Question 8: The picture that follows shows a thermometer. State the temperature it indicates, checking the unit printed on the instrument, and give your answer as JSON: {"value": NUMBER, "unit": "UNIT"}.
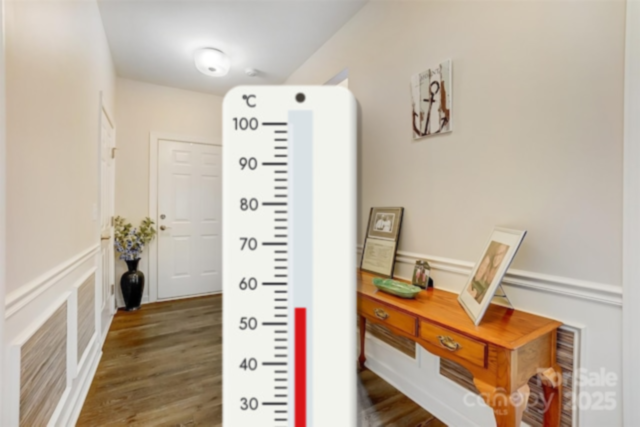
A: {"value": 54, "unit": "°C"}
